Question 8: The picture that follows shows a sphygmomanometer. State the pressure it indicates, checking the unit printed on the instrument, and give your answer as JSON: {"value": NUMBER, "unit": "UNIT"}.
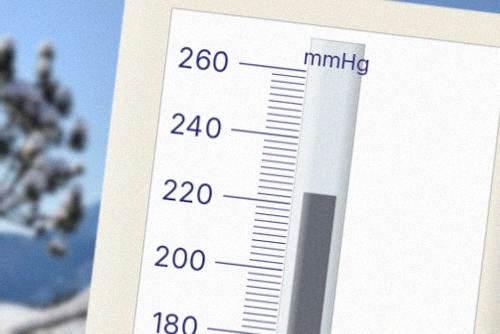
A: {"value": 224, "unit": "mmHg"}
